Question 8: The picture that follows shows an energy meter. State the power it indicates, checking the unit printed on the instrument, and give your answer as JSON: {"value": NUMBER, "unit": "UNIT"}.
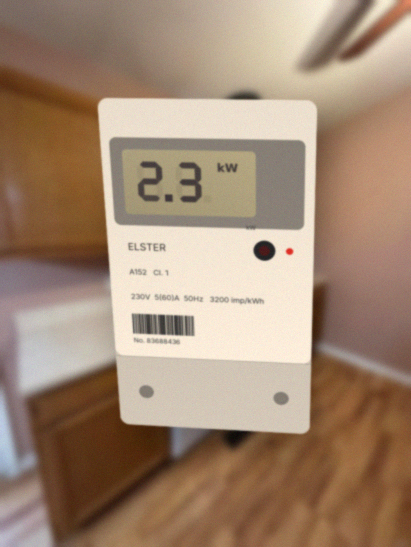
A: {"value": 2.3, "unit": "kW"}
